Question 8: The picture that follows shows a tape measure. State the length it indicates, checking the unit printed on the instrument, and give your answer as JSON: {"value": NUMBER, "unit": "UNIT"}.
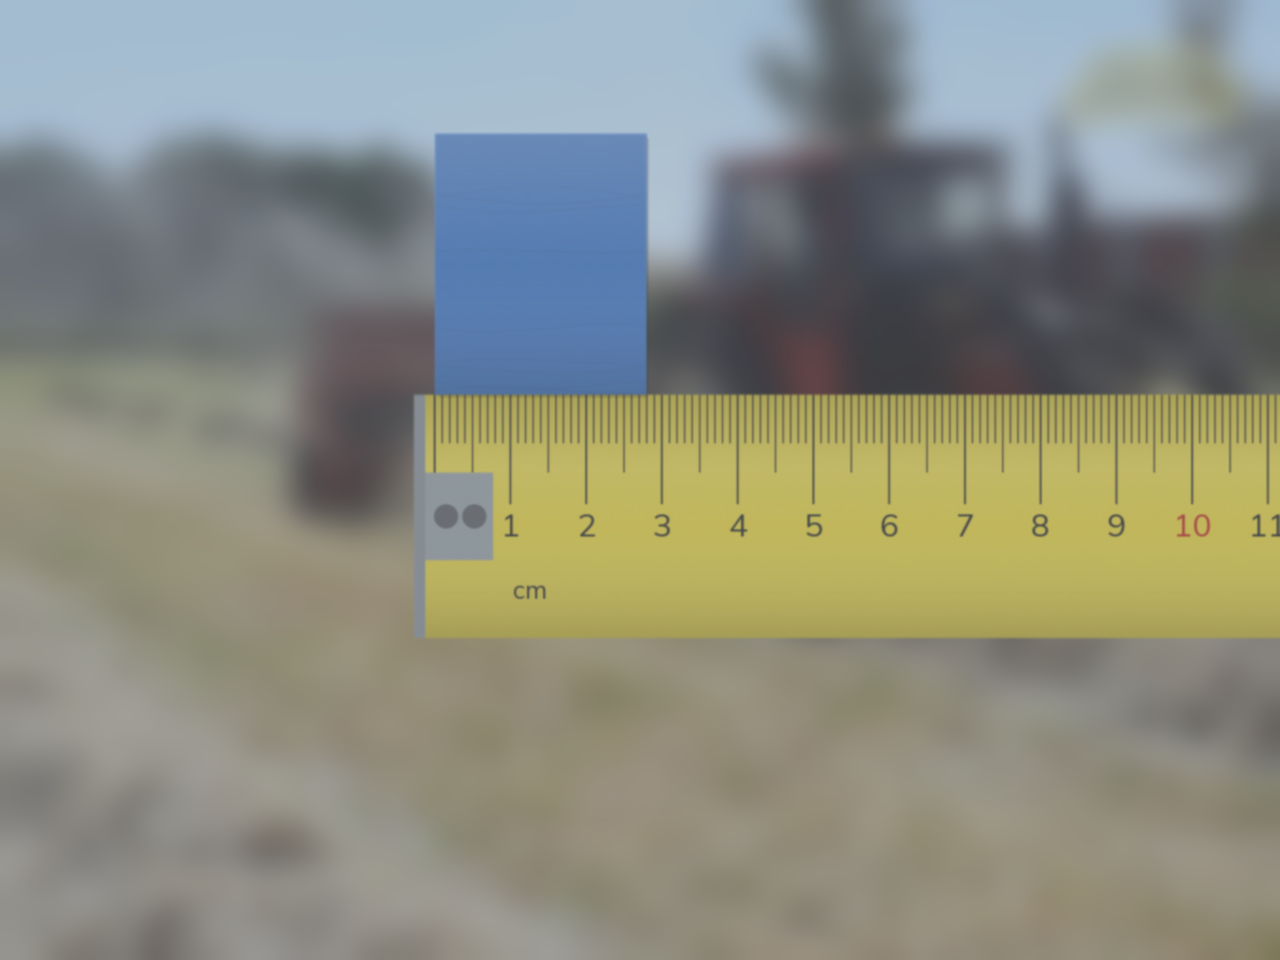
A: {"value": 2.8, "unit": "cm"}
